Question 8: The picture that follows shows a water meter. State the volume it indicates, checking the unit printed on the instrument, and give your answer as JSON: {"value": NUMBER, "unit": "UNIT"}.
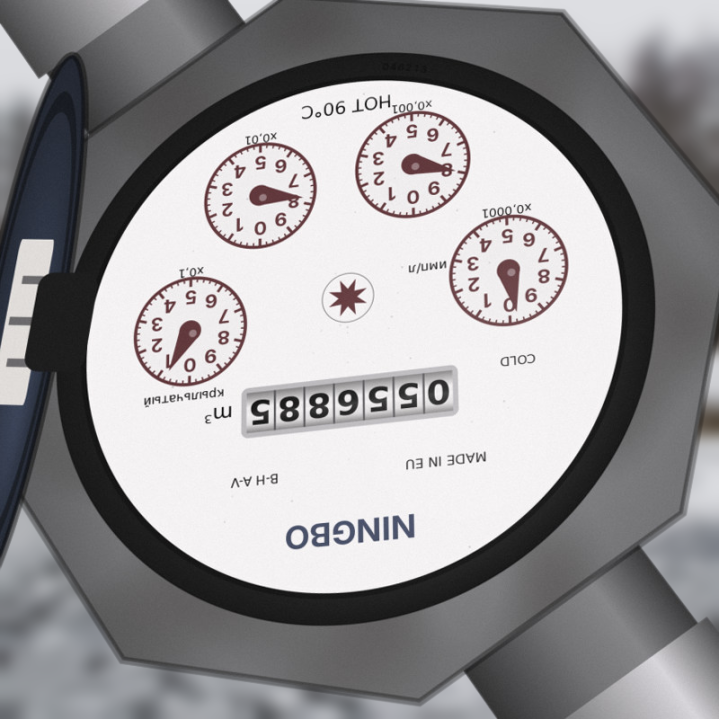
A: {"value": 556885.0779, "unit": "m³"}
